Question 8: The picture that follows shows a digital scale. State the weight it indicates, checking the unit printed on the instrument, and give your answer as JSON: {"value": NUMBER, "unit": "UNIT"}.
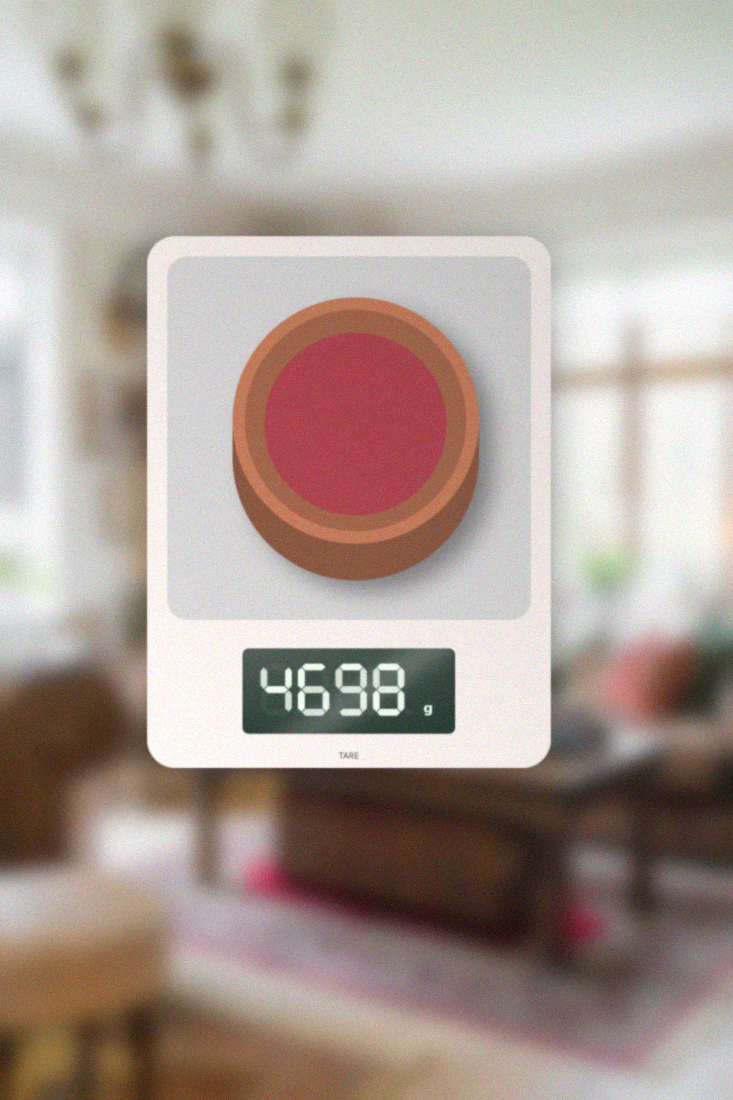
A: {"value": 4698, "unit": "g"}
